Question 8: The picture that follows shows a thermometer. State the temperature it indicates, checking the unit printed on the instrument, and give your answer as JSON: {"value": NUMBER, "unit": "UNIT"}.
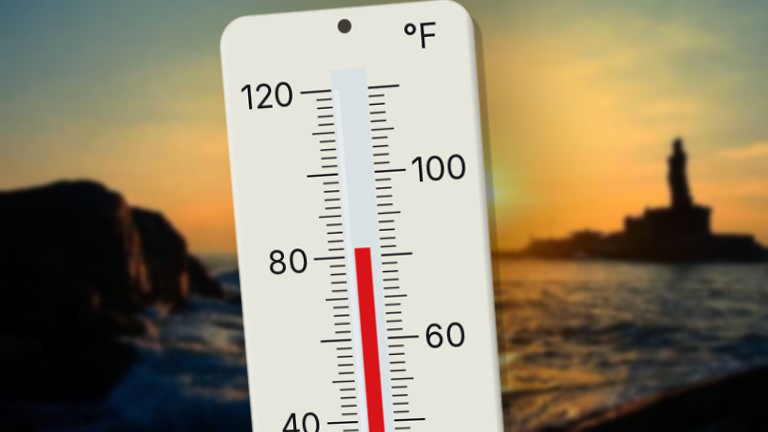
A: {"value": 82, "unit": "°F"}
